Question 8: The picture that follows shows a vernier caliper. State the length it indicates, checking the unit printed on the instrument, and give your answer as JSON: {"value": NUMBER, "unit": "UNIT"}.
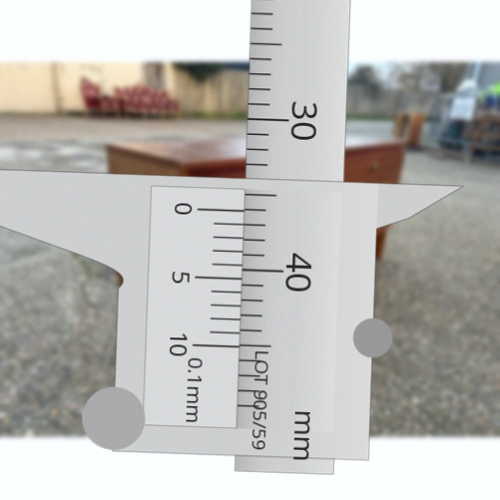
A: {"value": 36.1, "unit": "mm"}
